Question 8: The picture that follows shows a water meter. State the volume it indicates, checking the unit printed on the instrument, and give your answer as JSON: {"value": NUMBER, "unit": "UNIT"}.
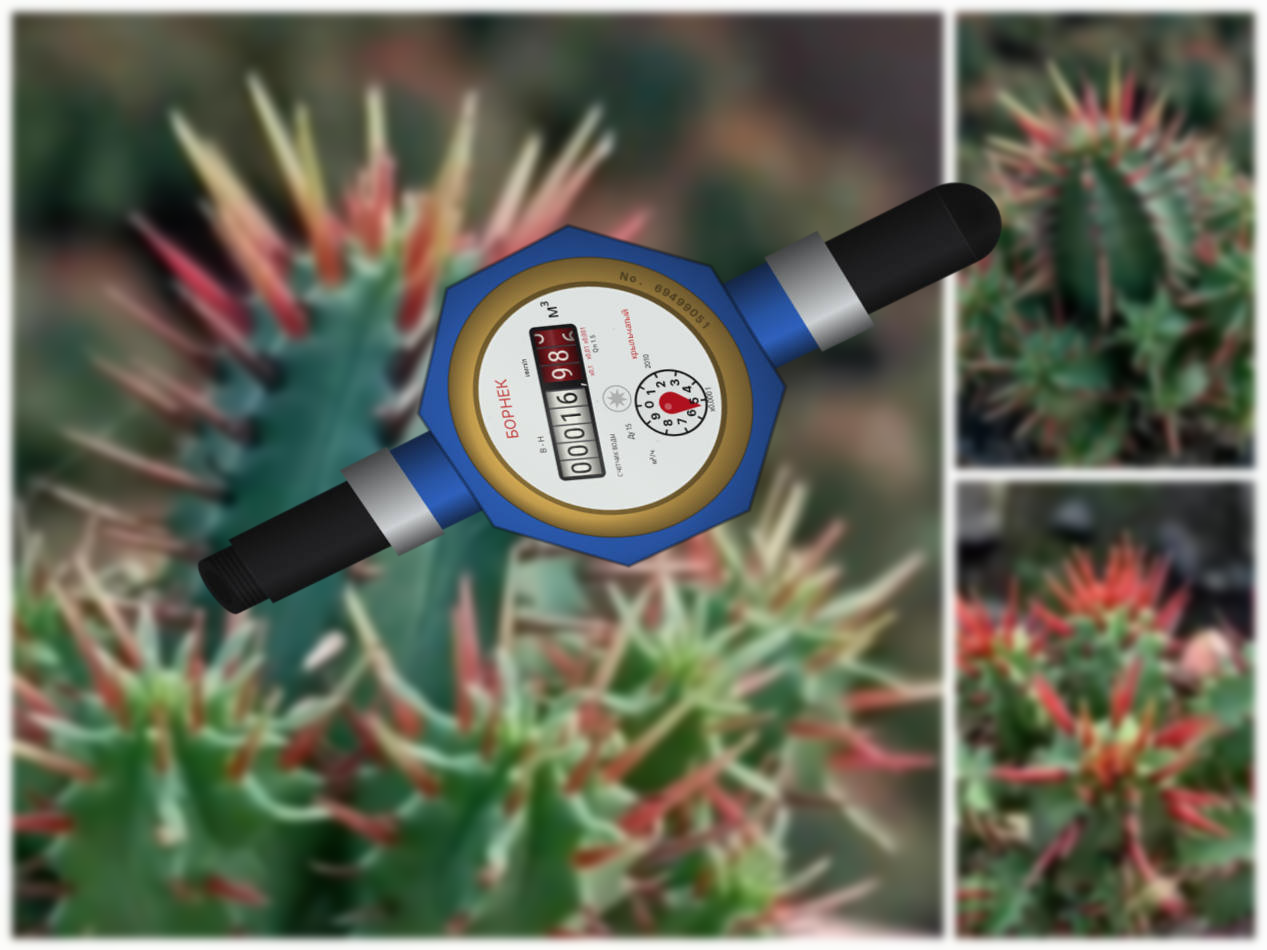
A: {"value": 16.9855, "unit": "m³"}
